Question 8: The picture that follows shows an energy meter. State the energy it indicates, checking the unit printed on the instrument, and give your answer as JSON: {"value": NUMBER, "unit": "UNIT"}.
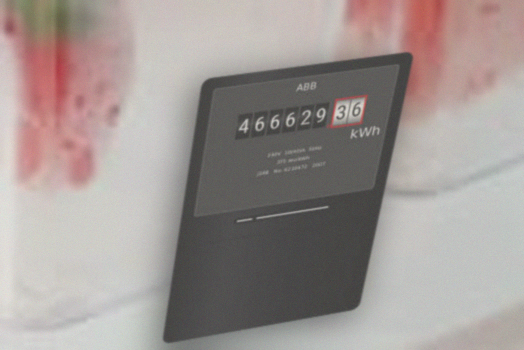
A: {"value": 466629.36, "unit": "kWh"}
